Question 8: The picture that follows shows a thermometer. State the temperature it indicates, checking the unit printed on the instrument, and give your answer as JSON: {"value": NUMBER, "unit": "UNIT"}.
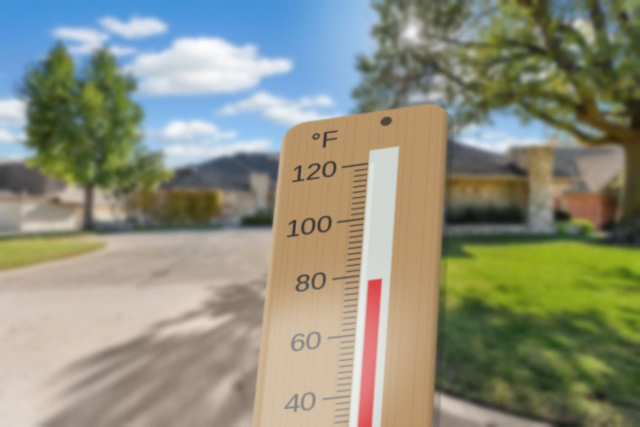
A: {"value": 78, "unit": "°F"}
